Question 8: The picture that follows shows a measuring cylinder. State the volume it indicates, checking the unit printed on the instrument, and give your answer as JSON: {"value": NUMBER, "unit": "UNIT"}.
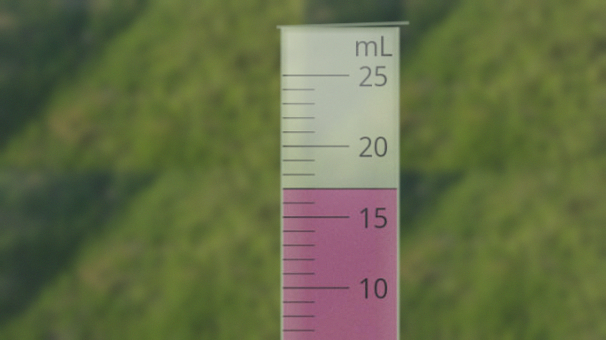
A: {"value": 17, "unit": "mL"}
